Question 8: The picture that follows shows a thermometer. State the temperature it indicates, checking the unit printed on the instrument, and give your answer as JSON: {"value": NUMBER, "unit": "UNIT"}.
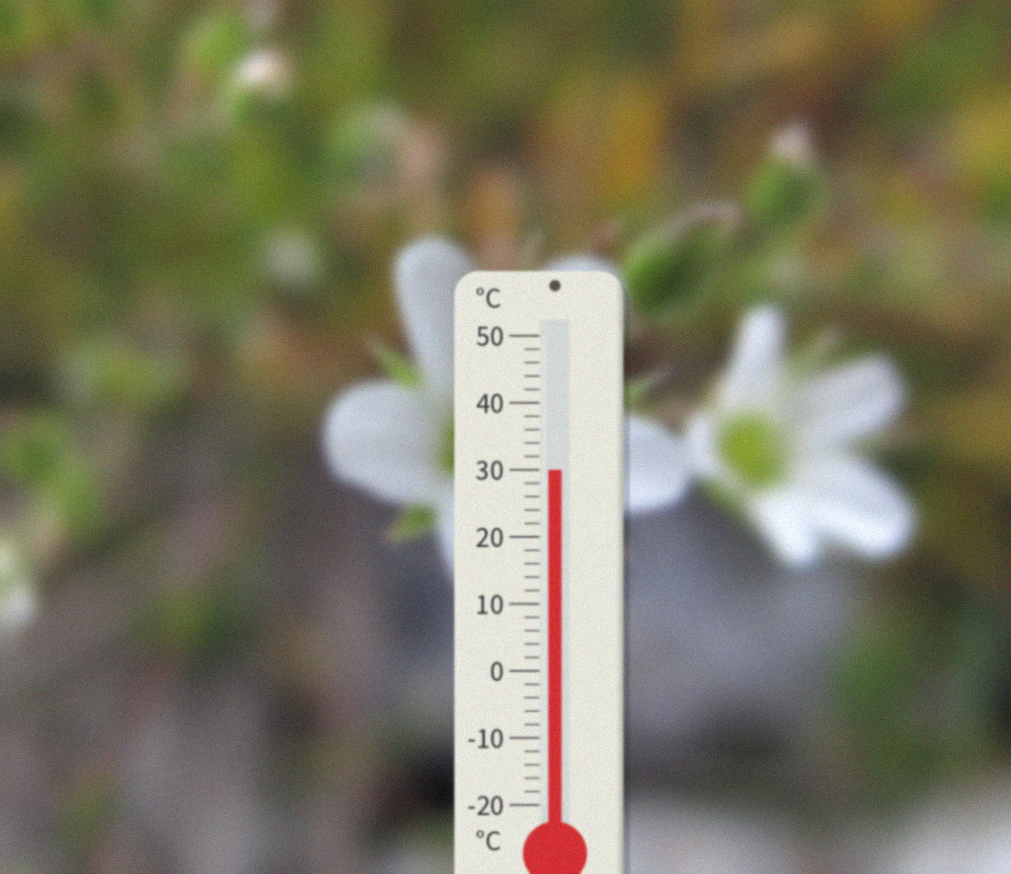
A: {"value": 30, "unit": "°C"}
